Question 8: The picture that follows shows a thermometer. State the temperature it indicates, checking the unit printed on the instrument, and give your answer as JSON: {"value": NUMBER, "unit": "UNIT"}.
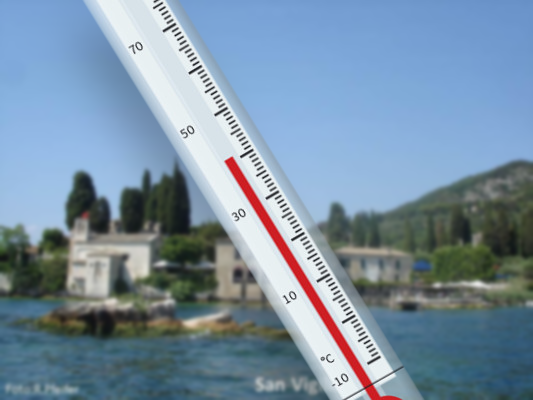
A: {"value": 41, "unit": "°C"}
